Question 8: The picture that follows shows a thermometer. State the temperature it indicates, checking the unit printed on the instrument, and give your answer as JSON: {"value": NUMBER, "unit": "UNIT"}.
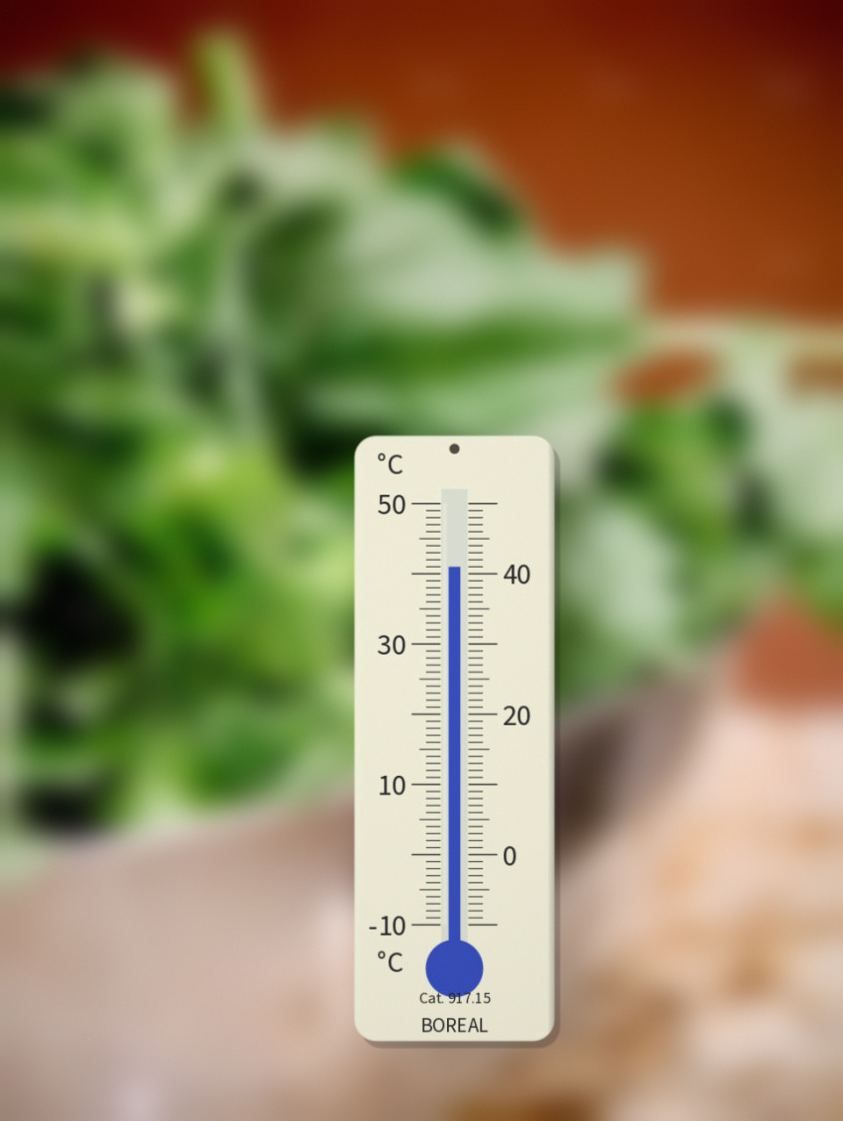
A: {"value": 41, "unit": "°C"}
